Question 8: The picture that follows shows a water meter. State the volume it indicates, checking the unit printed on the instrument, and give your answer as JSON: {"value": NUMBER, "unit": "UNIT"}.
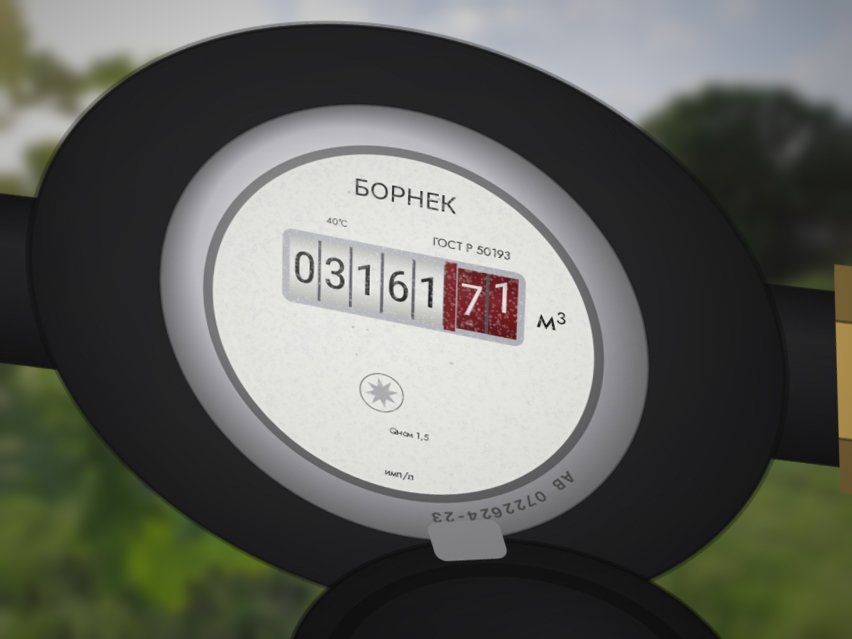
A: {"value": 3161.71, "unit": "m³"}
